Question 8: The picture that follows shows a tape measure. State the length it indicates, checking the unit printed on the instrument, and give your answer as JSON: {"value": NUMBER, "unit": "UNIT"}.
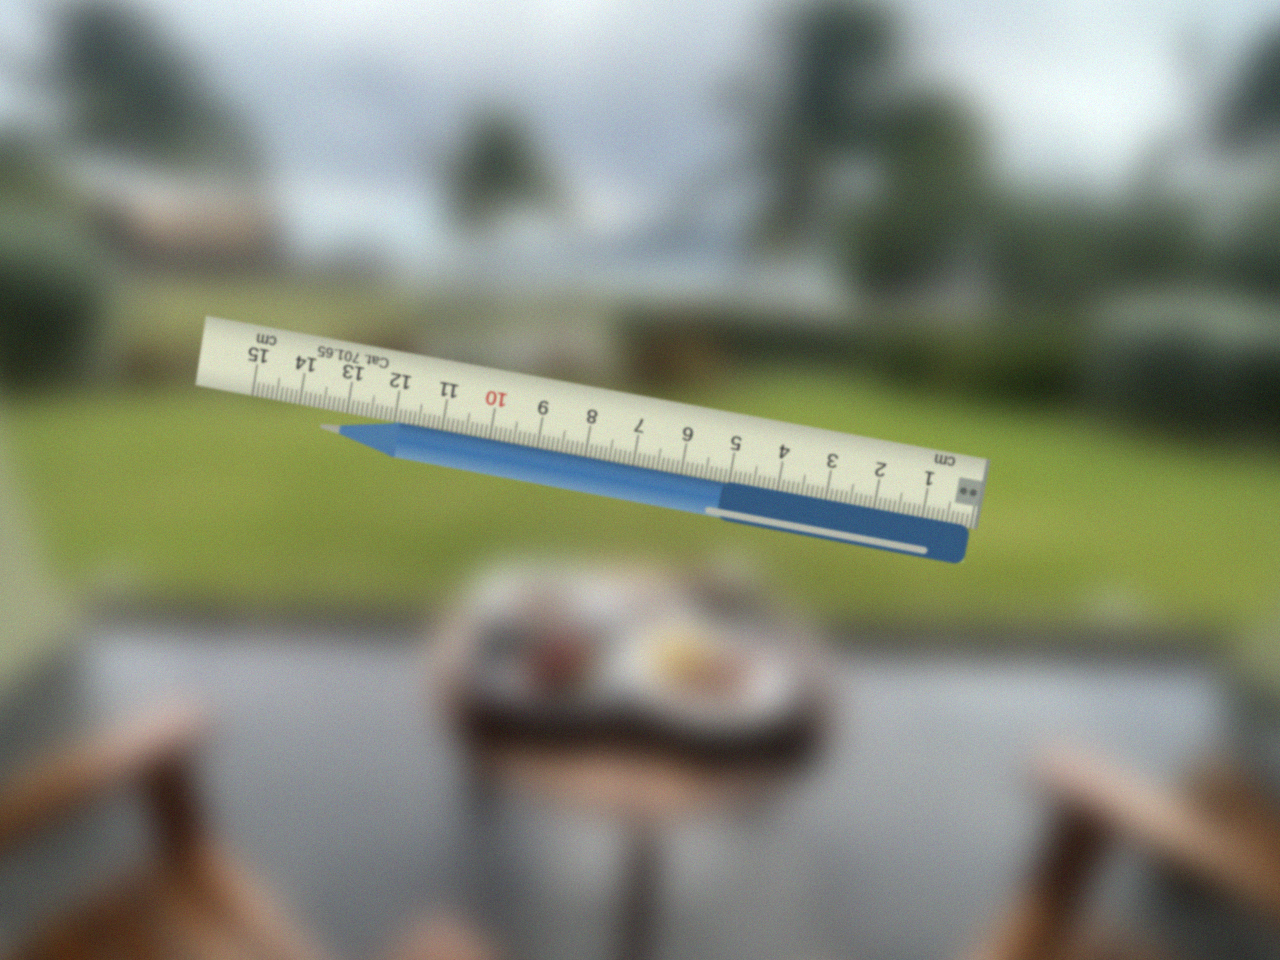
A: {"value": 13.5, "unit": "cm"}
